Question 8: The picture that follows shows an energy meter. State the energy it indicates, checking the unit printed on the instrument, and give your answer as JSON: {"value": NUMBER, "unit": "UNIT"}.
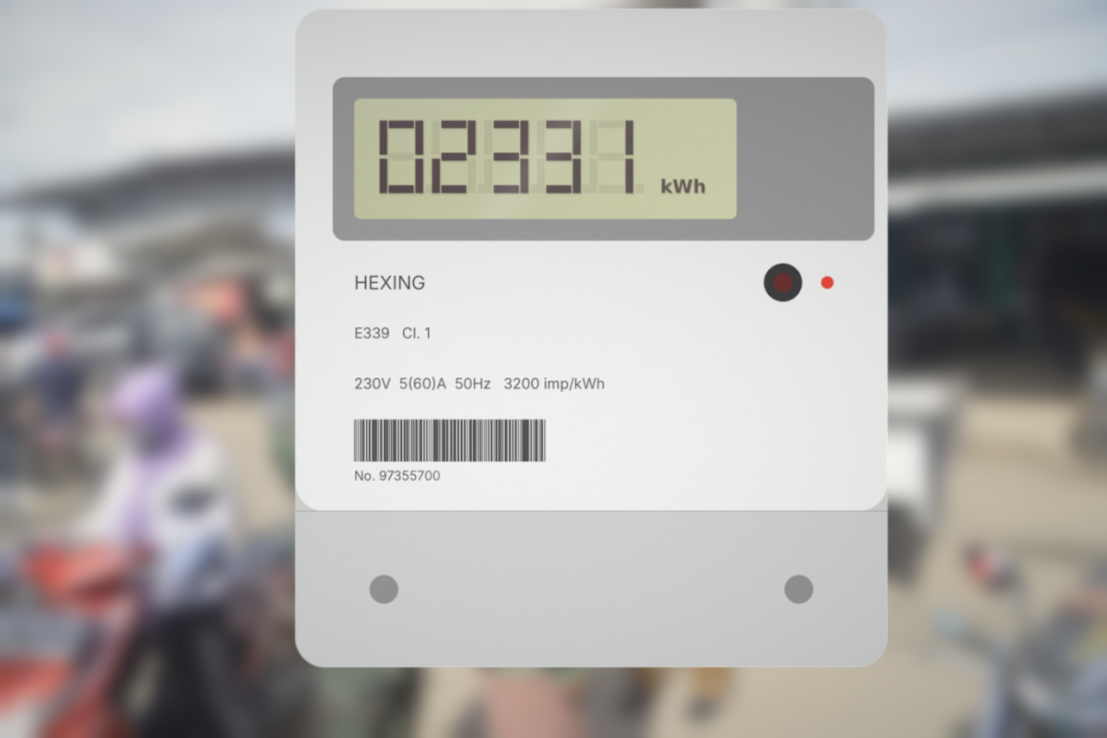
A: {"value": 2331, "unit": "kWh"}
